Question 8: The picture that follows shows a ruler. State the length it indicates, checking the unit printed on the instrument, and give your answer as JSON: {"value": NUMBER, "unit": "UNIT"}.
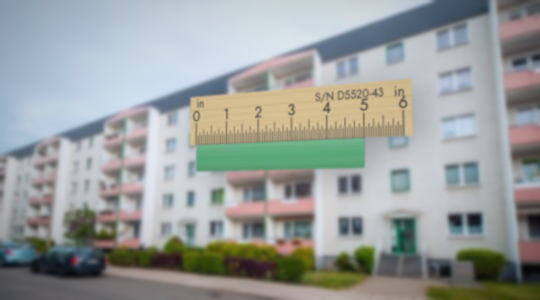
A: {"value": 5, "unit": "in"}
